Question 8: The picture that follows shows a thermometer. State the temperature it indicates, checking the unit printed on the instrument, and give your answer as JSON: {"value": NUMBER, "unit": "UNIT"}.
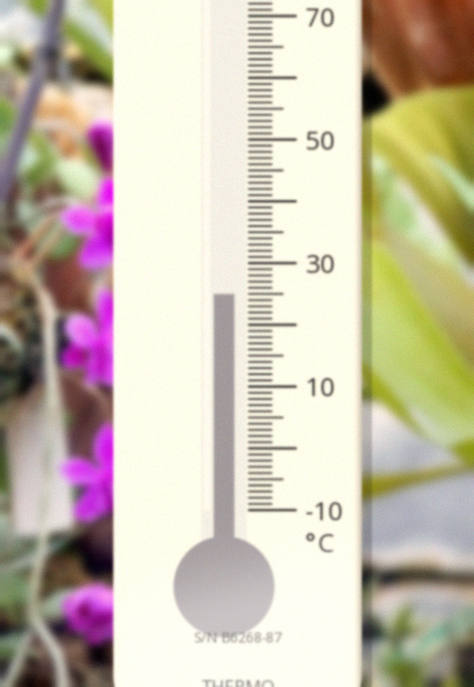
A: {"value": 25, "unit": "°C"}
